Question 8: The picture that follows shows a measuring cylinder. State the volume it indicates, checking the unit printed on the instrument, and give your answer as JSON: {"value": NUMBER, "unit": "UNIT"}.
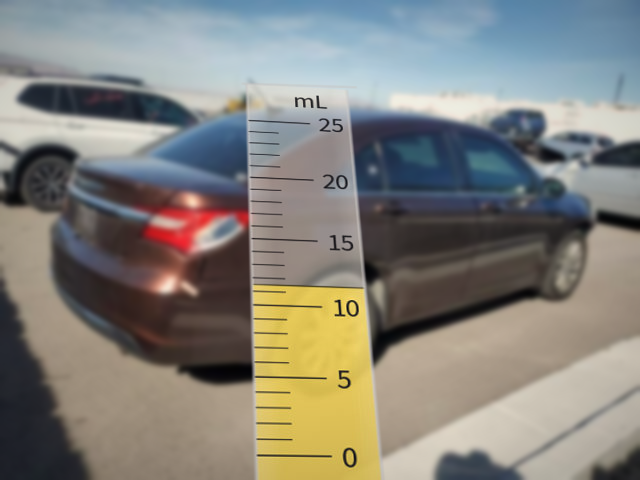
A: {"value": 11.5, "unit": "mL"}
